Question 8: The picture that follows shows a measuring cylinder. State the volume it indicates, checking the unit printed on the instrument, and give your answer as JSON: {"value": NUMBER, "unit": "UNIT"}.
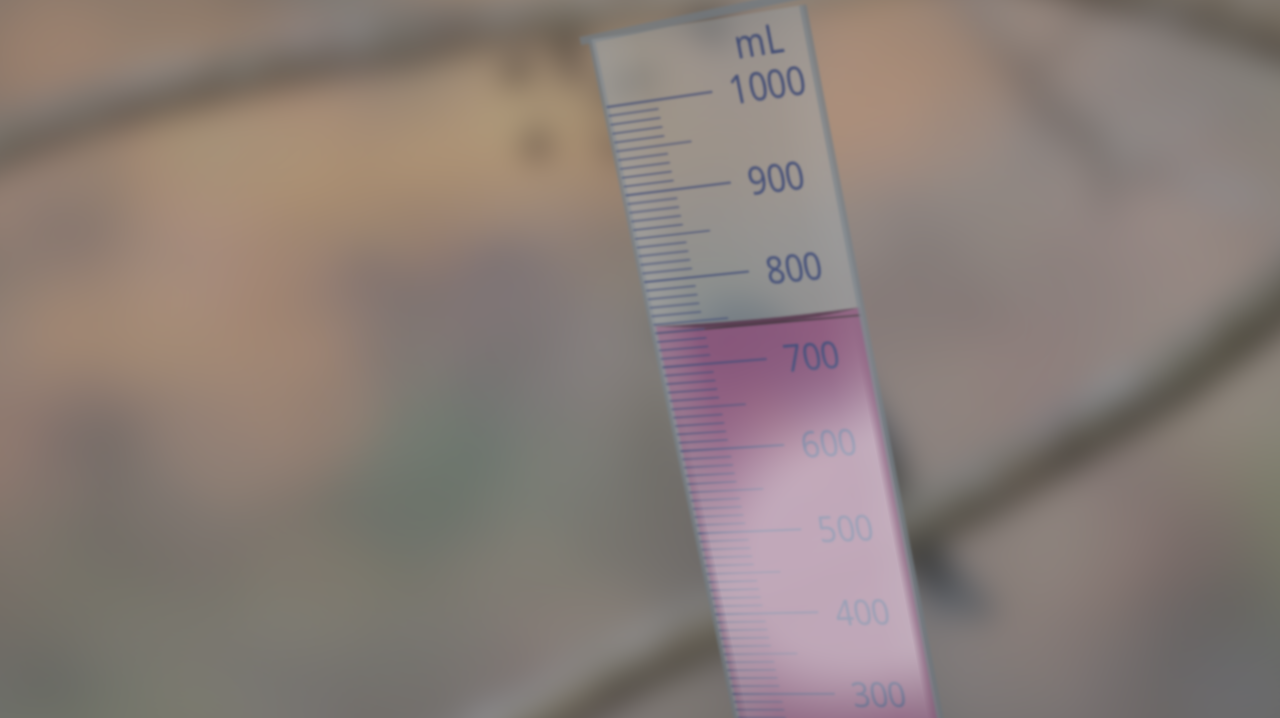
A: {"value": 740, "unit": "mL"}
